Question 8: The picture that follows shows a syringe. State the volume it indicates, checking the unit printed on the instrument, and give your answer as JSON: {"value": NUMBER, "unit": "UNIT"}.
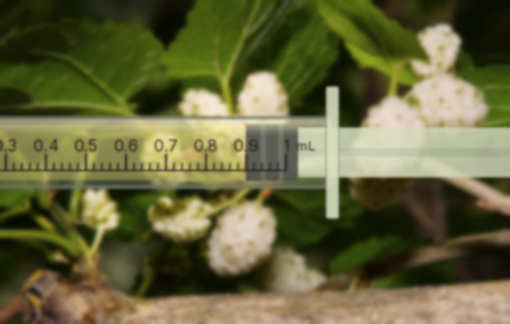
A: {"value": 0.9, "unit": "mL"}
